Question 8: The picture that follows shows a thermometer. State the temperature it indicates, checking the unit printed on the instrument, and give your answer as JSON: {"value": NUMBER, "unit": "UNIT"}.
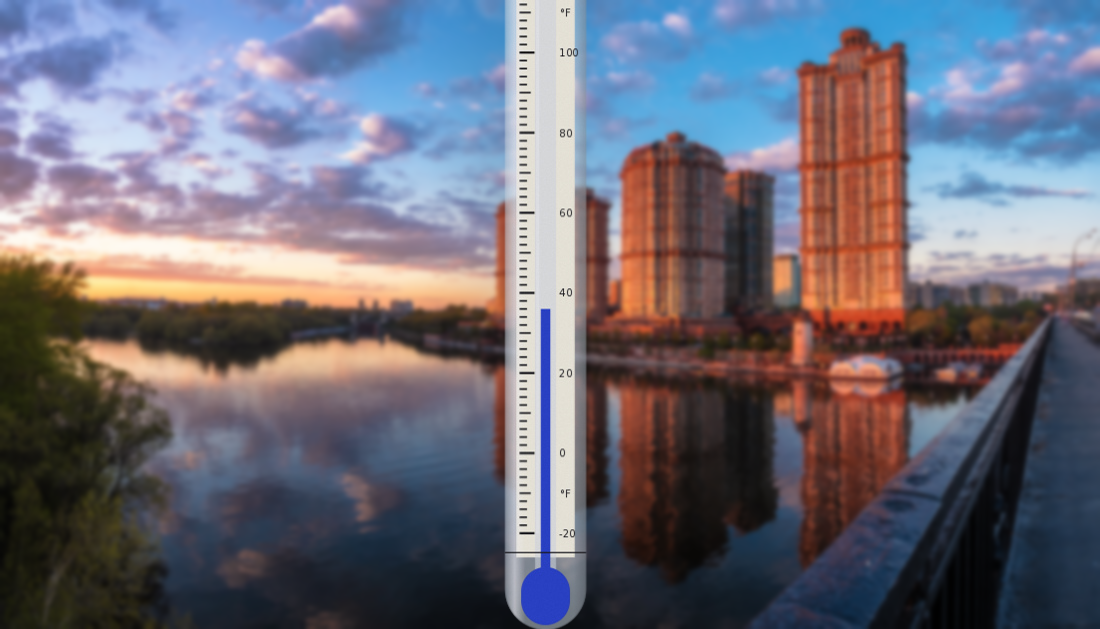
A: {"value": 36, "unit": "°F"}
